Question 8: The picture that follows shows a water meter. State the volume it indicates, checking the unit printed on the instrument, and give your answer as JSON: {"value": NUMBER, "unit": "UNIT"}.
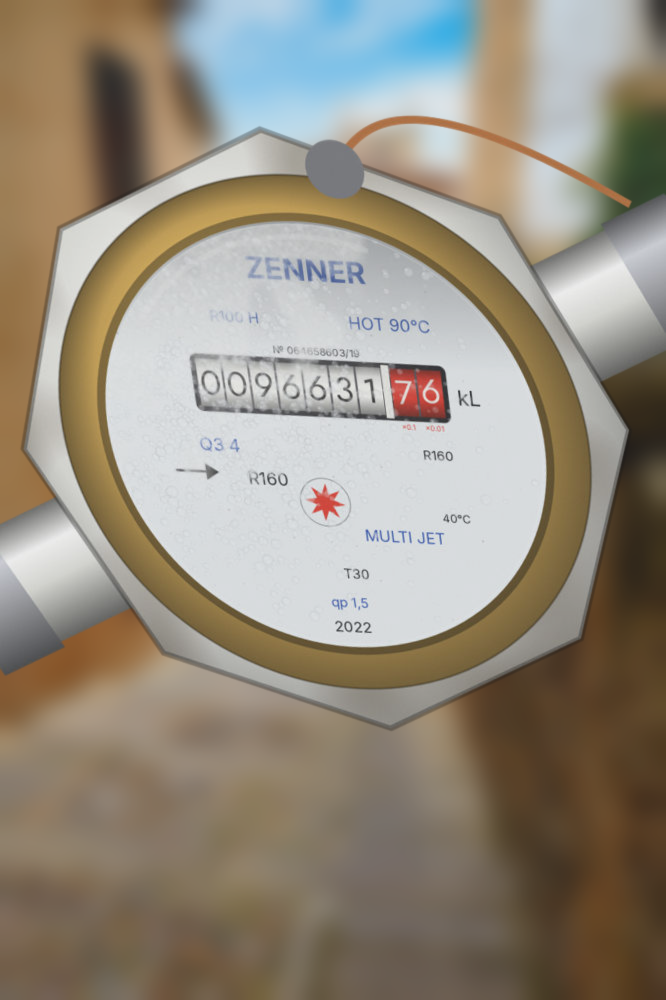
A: {"value": 96631.76, "unit": "kL"}
